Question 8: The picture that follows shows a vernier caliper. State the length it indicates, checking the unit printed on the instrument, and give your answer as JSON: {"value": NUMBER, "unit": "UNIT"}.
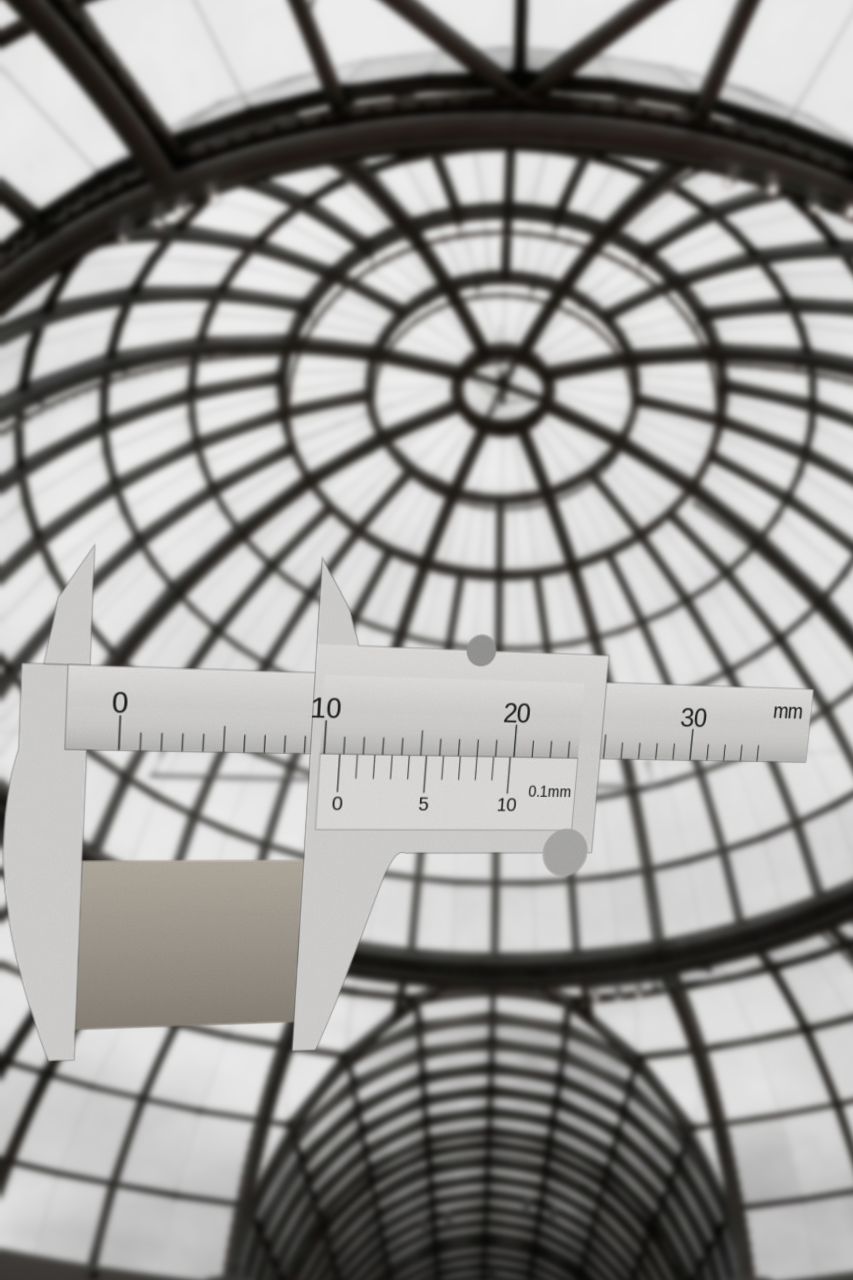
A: {"value": 10.8, "unit": "mm"}
